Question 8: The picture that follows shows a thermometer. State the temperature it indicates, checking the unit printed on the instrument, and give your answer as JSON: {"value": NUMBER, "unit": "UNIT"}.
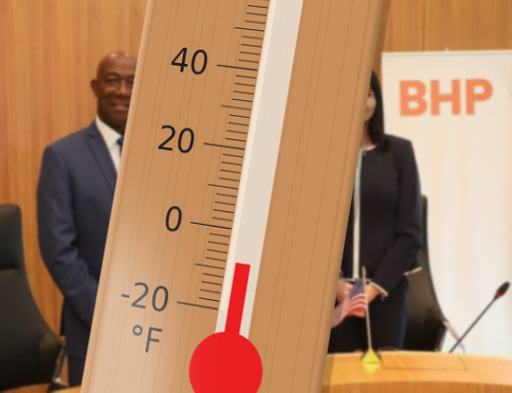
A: {"value": -8, "unit": "°F"}
